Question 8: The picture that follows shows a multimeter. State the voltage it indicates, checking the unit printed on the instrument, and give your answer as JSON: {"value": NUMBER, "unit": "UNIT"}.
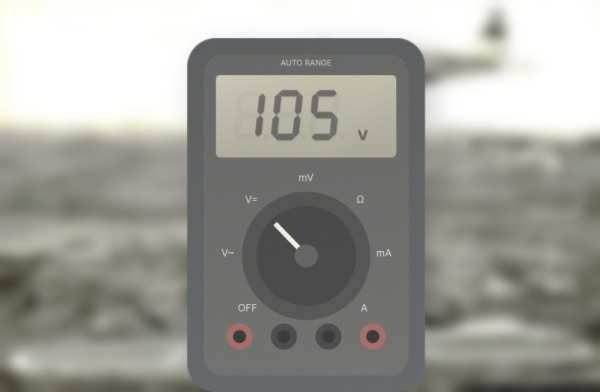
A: {"value": 105, "unit": "V"}
